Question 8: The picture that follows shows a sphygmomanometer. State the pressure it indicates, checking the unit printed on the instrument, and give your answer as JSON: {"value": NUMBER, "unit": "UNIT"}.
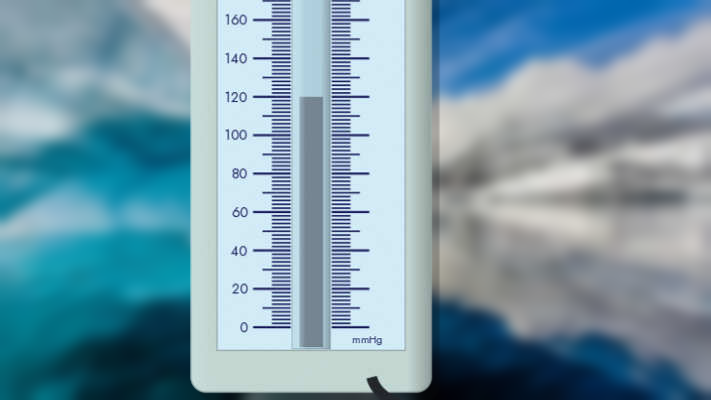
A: {"value": 120, "unit": "mmHg"}
